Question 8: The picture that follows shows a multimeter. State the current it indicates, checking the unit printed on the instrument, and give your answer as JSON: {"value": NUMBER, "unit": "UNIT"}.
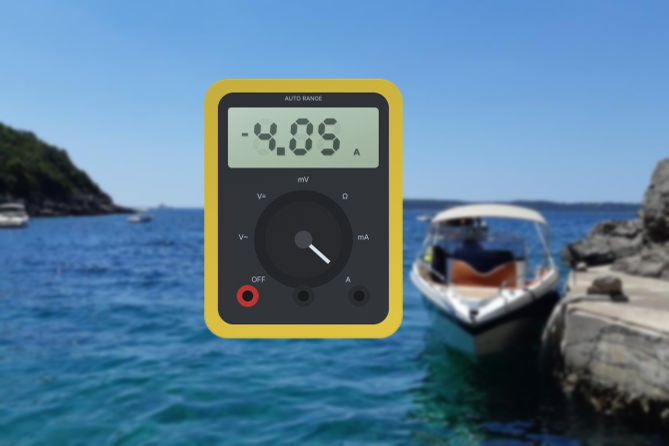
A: {"value": -4.05, "unit": "A"}
